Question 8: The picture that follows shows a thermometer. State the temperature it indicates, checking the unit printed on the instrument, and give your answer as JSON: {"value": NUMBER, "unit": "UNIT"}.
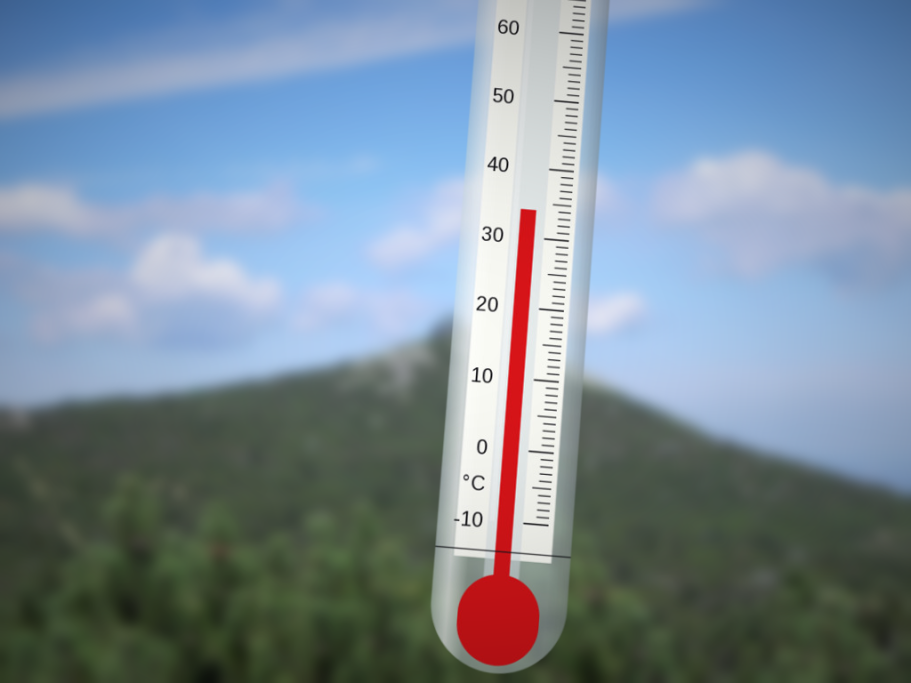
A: {"value": 34, "unit": "°C"}
